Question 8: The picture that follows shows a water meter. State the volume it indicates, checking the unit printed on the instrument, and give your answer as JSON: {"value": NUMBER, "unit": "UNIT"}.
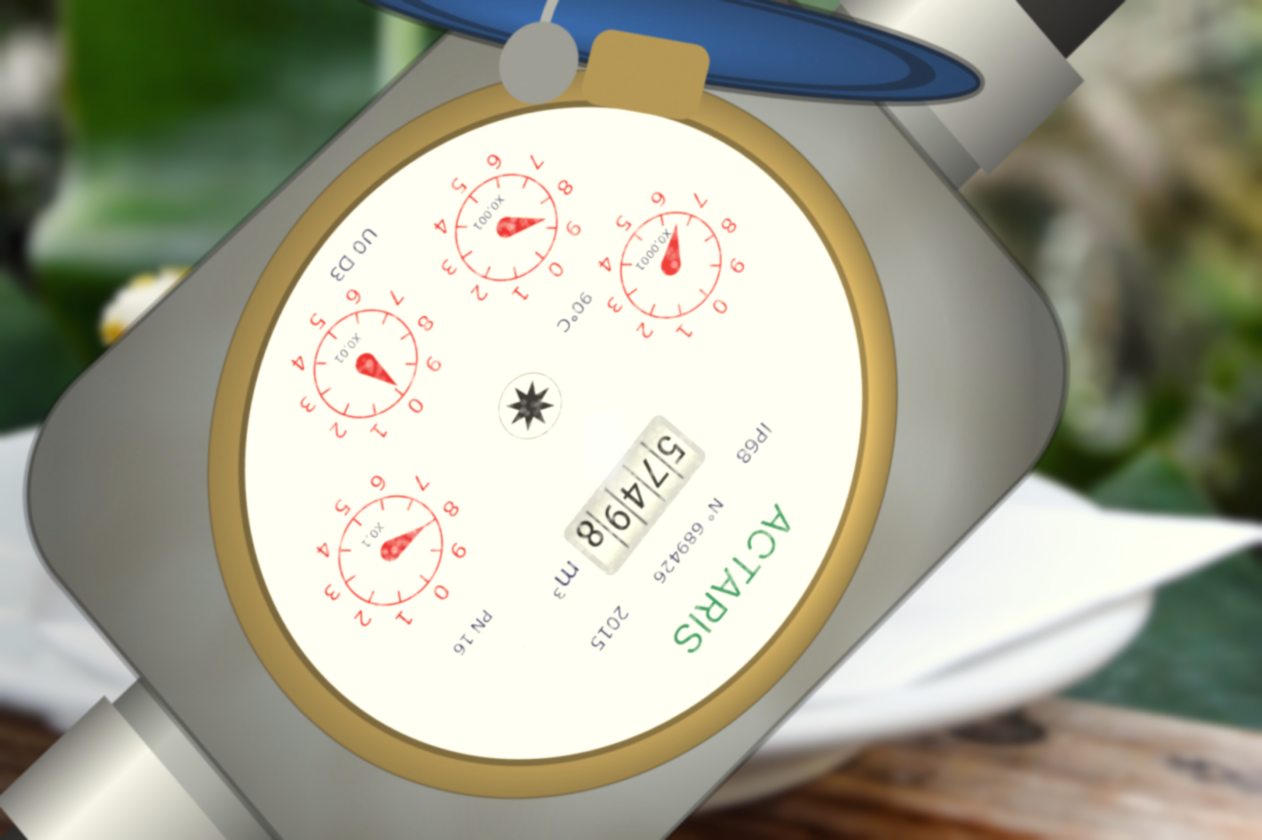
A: {"value": 57497.7986, "unit": "m³"}
